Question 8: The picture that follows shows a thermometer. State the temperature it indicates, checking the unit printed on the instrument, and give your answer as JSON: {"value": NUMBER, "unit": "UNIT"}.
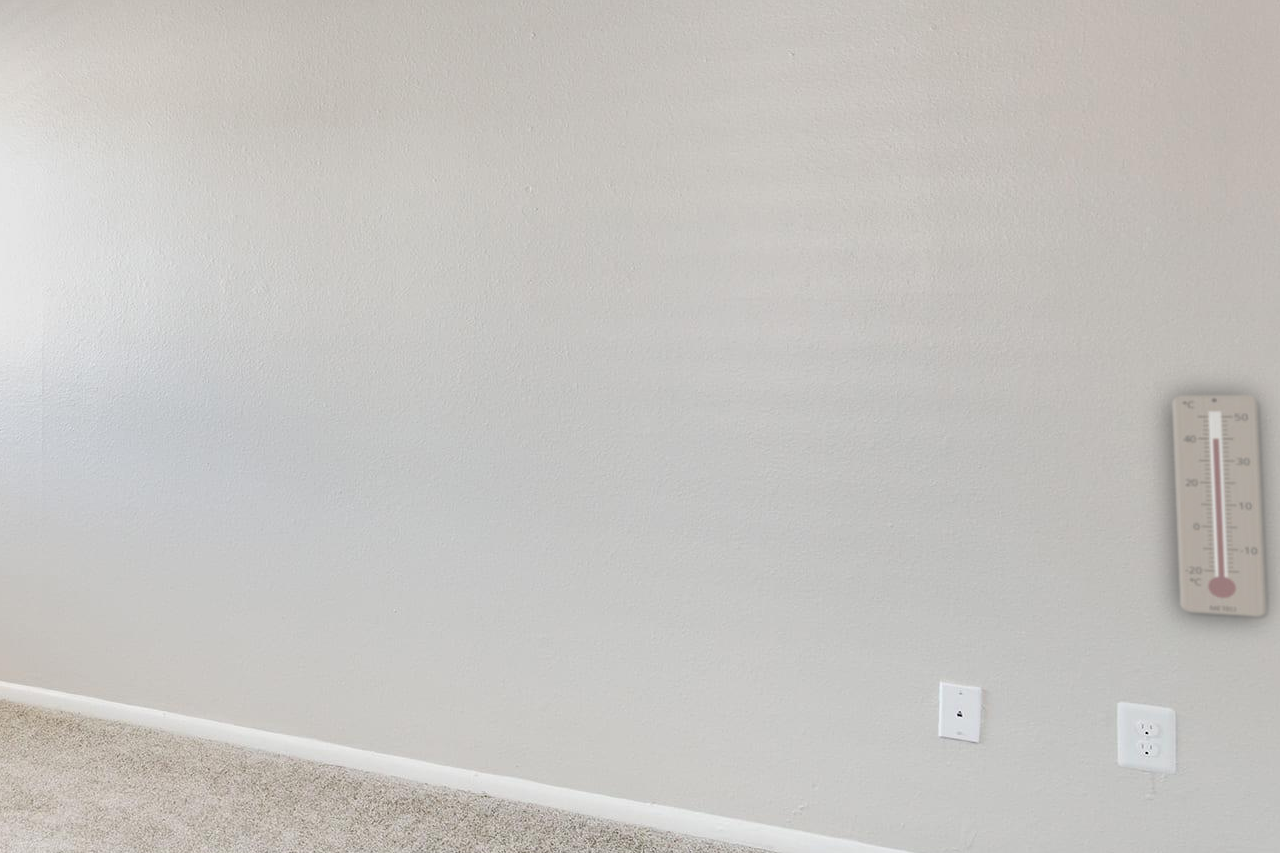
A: {"value": 40, "unit": "°C"}
